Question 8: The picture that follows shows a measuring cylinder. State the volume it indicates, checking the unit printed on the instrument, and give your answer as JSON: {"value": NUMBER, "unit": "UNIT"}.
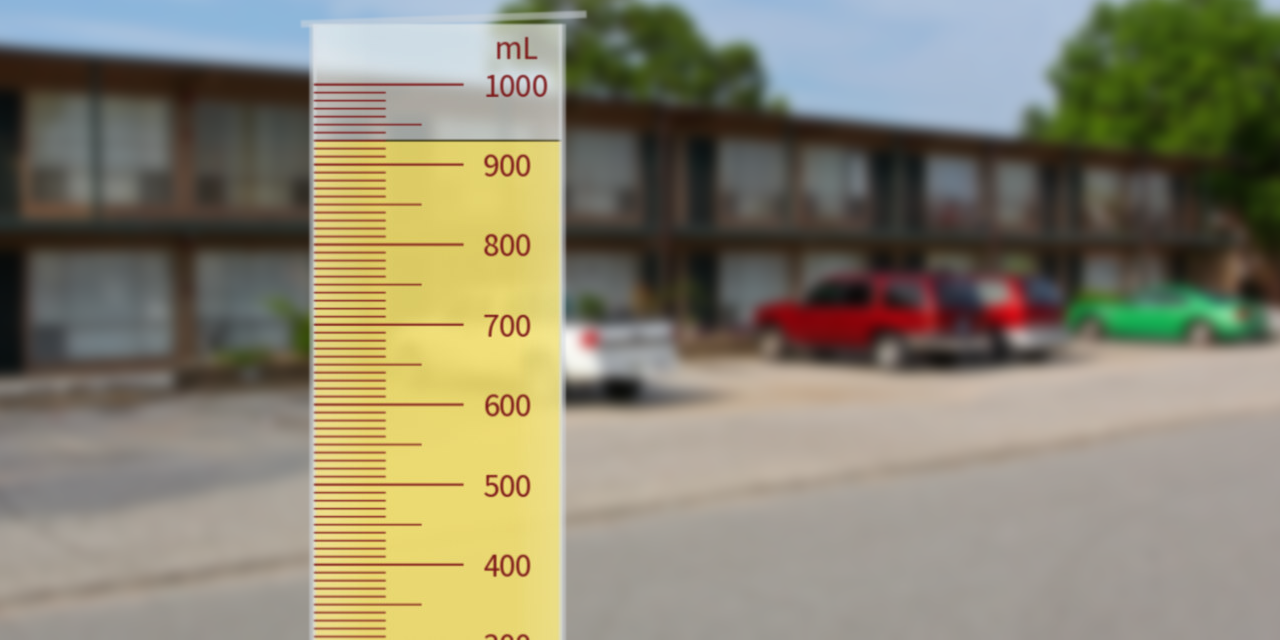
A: {"value": 930, "unit": "mL"}
